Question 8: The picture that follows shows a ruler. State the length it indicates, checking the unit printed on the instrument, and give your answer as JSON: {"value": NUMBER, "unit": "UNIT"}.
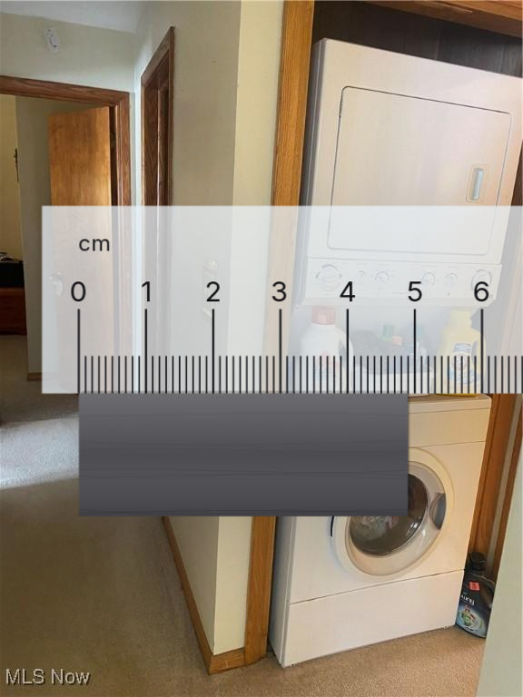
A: {"value": 4.9, "unit": "cm"}
